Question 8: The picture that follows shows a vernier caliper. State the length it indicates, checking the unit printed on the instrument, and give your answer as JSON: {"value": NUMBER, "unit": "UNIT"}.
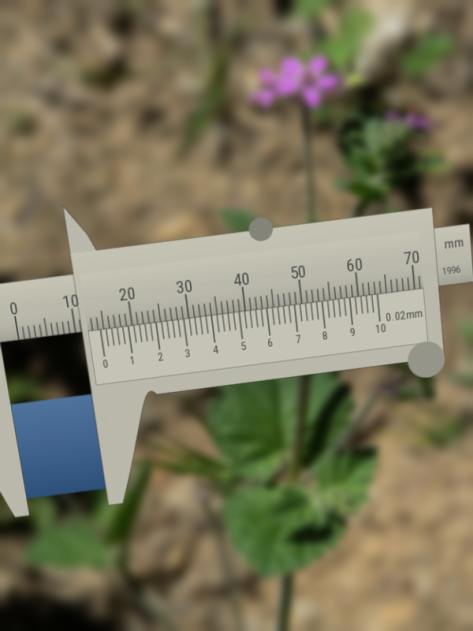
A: {"value": 14.4, "unit": "mm"}
